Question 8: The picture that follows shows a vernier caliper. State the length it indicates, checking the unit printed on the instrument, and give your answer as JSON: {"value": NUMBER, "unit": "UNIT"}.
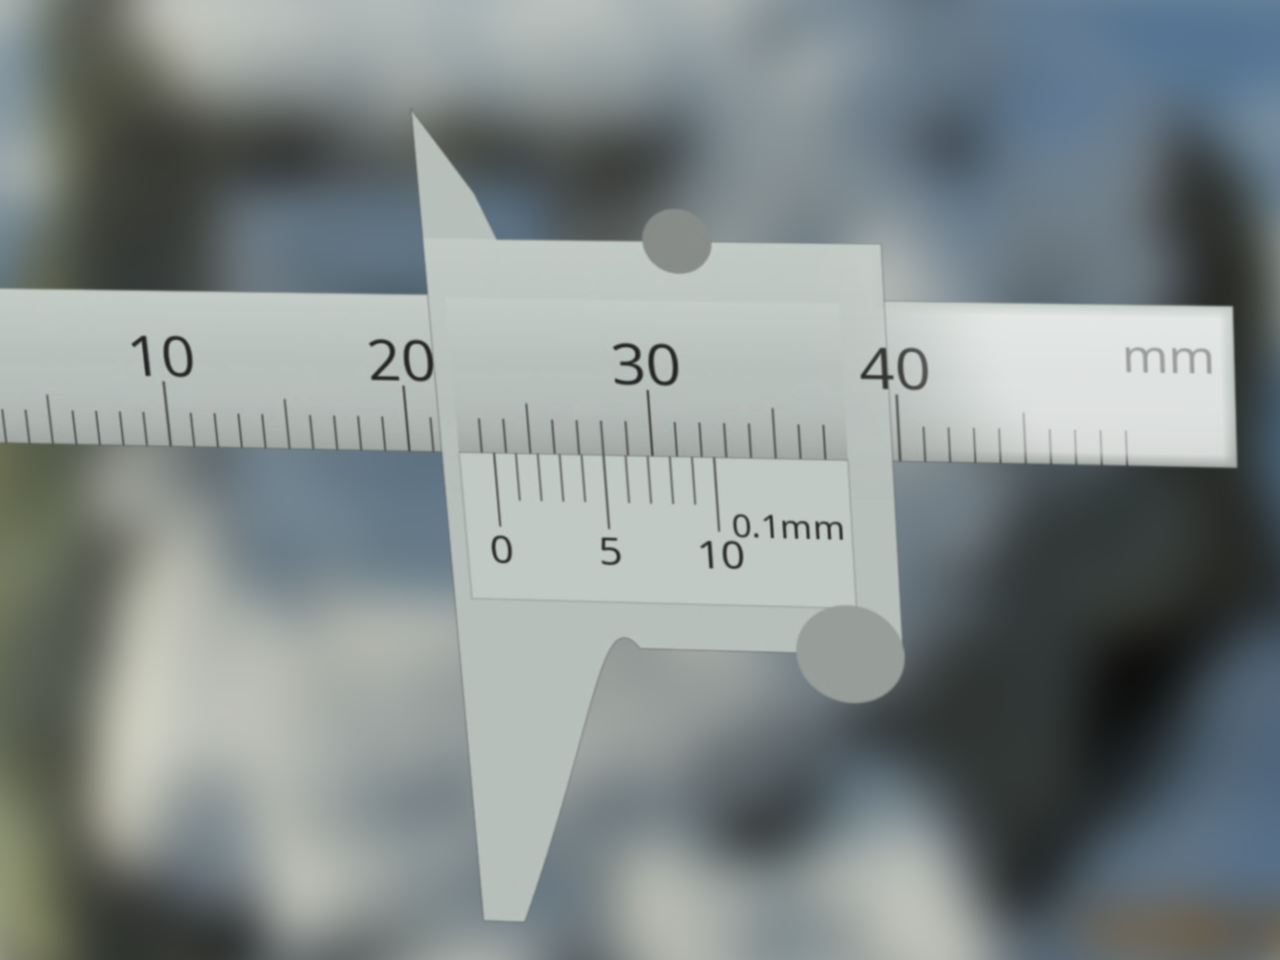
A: {"value": 23.5, "unit": "mm"}
